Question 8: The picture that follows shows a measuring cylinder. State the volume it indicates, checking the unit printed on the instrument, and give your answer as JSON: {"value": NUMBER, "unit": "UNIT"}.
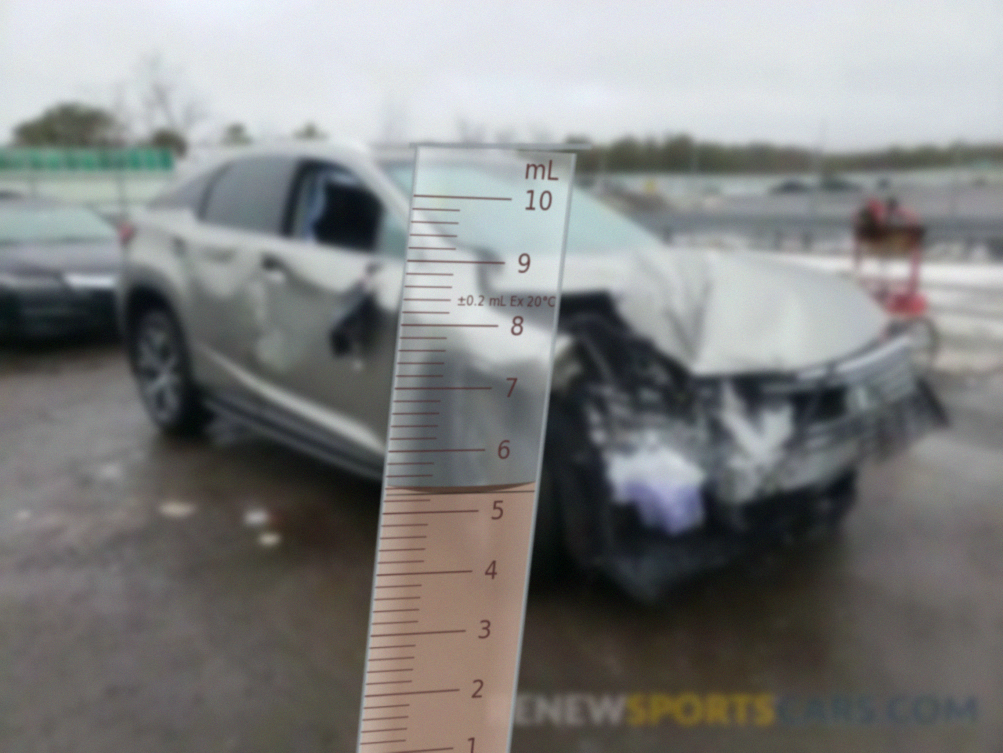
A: {"value": 5.3, "unit": "mL"}
